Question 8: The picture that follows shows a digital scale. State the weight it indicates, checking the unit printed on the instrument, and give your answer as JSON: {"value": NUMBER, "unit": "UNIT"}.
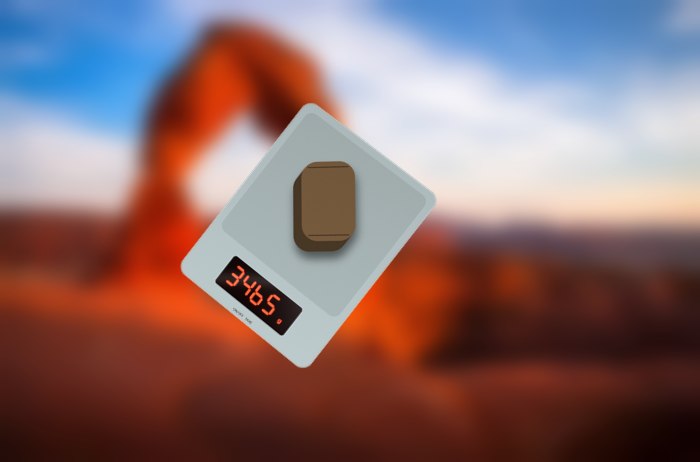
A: {"value": 3465, "unit": "g"}
